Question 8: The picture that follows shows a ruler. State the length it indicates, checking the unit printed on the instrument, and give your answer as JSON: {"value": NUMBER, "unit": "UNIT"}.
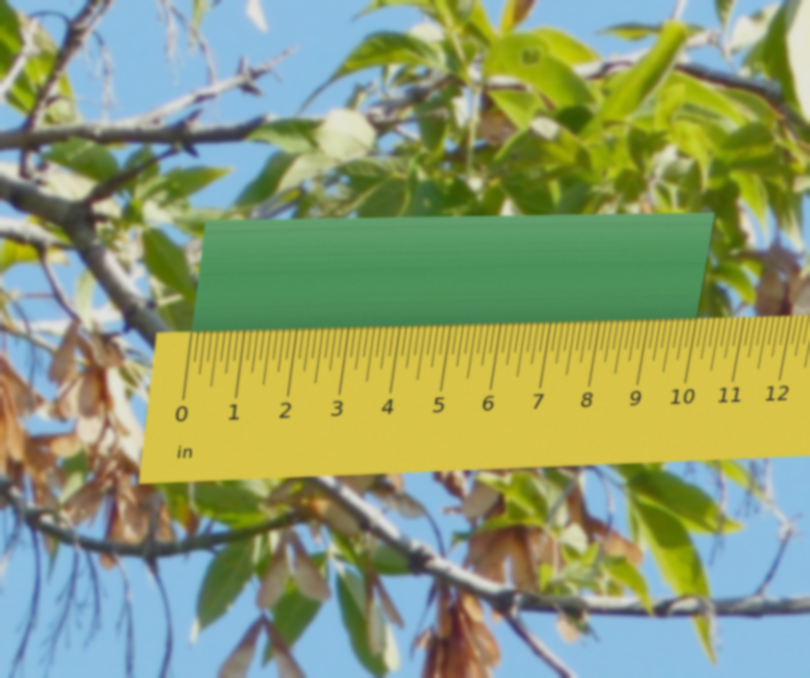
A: {"value": 10, "unit": "in"}
